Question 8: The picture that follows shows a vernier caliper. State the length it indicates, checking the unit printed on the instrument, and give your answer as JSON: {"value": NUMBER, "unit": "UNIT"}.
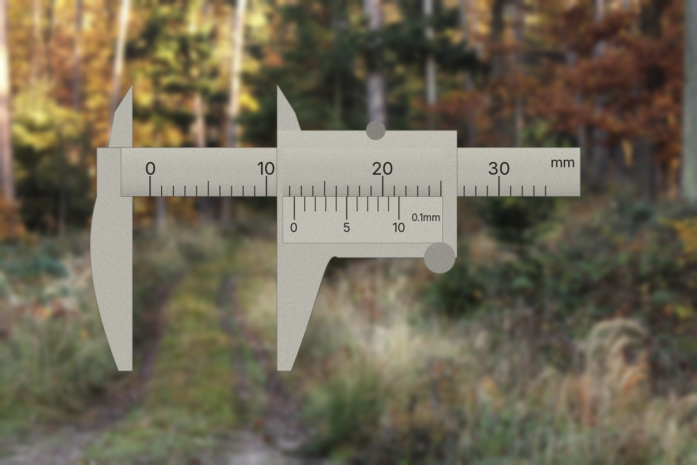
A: {"value": 12.4, "unit": "mm"}
